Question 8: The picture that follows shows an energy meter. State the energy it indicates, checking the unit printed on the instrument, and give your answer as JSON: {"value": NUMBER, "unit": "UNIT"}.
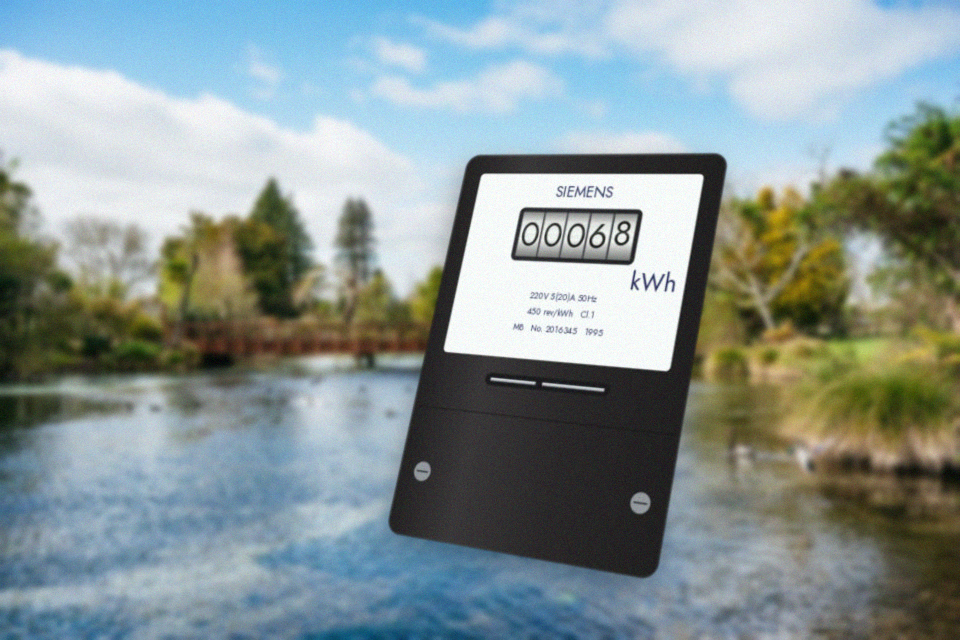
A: {"value": 68, "unit": "kWh"}
